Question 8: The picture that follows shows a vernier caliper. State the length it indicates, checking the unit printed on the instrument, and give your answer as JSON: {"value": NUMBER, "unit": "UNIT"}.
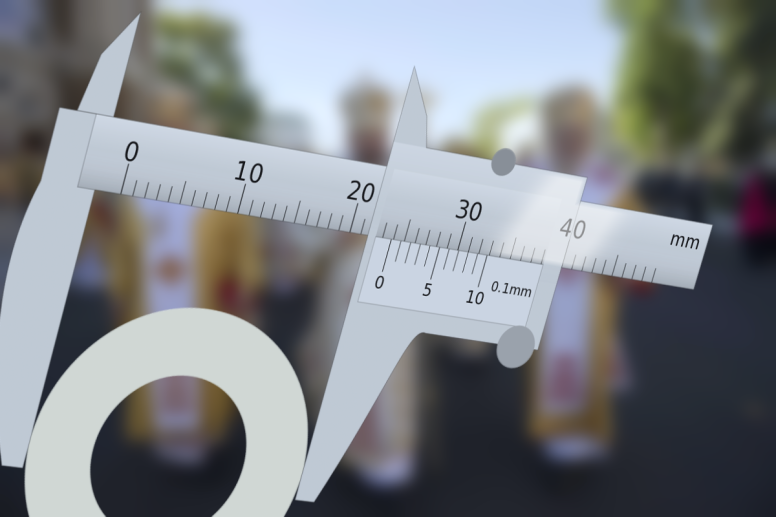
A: {"value": 23.8, "unit": "mm"}
